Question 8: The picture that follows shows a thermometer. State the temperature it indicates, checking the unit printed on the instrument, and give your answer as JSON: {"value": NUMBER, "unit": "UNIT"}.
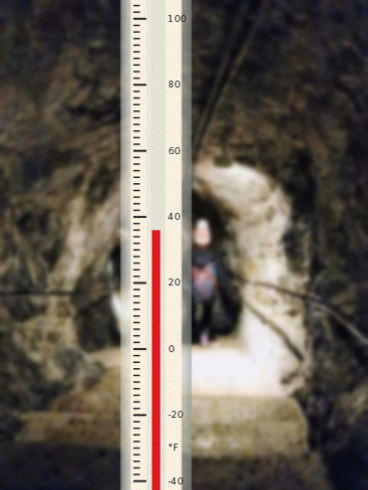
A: {"value": 36, "unit": "°F"}
